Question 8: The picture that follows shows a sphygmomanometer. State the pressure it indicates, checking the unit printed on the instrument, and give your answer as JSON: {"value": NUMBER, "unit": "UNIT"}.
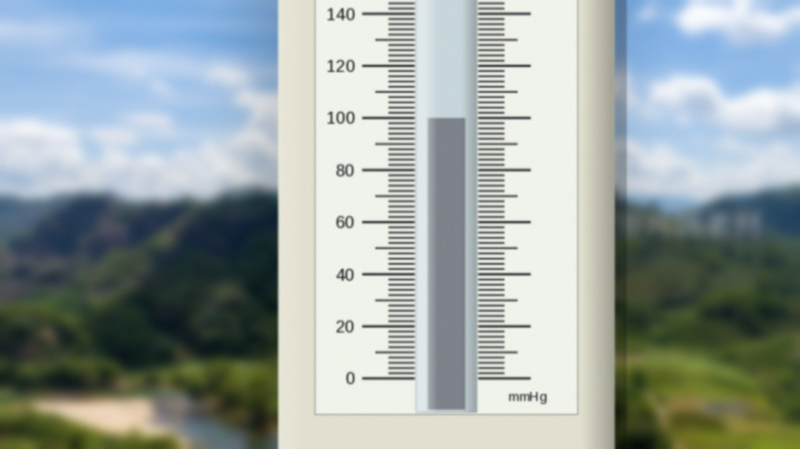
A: {"value": 100, "unit": "mmHg"}
